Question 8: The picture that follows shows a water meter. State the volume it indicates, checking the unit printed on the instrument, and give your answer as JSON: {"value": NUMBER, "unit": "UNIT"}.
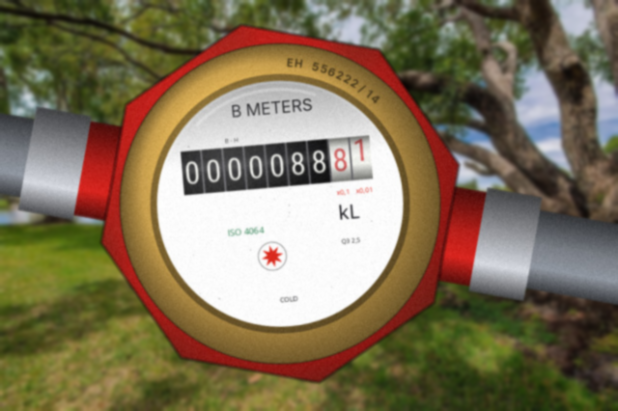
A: {"value": 88.81, "unit": "kL"}
